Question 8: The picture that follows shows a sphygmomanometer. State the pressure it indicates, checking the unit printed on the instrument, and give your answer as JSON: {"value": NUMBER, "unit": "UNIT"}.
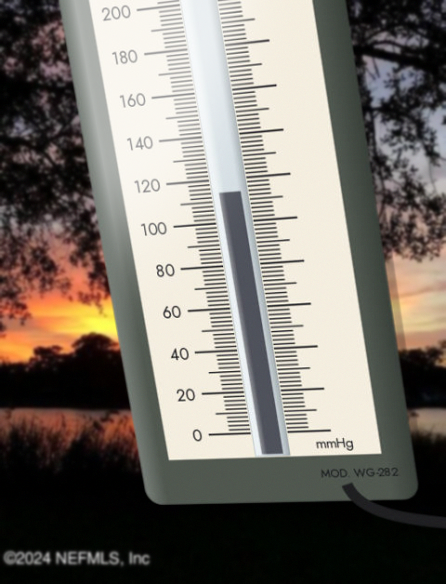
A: {"value": 114, "unit": "mmHg"}
